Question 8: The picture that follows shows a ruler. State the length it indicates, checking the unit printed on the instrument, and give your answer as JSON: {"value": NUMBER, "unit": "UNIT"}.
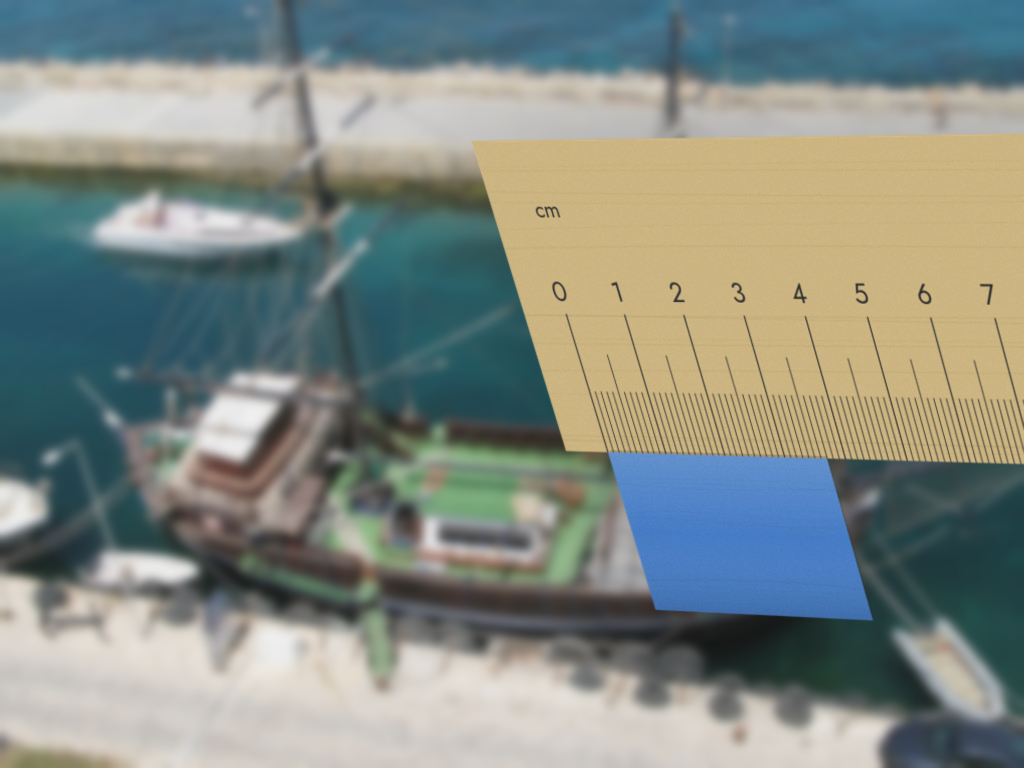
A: {"value": 3.7, "unit": "cm"}
